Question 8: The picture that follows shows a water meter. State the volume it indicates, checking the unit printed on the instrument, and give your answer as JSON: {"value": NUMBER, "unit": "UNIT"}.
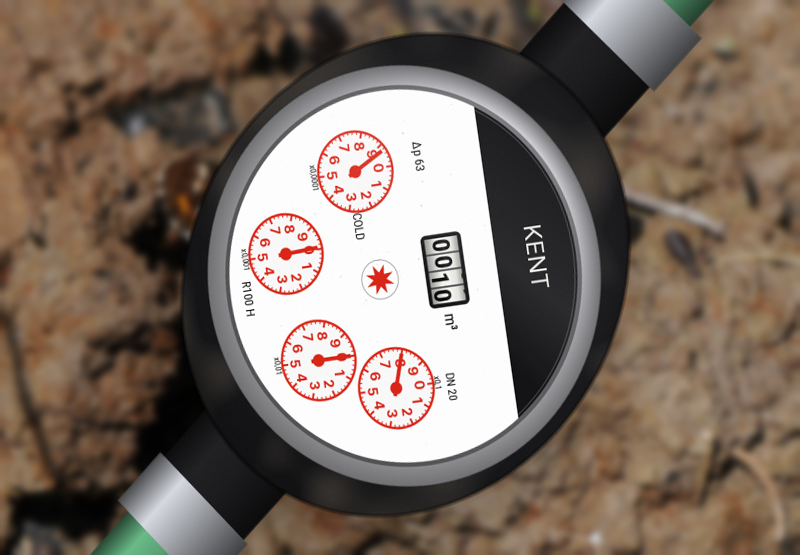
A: {"value": 9.7999, "unit": "m³"}
